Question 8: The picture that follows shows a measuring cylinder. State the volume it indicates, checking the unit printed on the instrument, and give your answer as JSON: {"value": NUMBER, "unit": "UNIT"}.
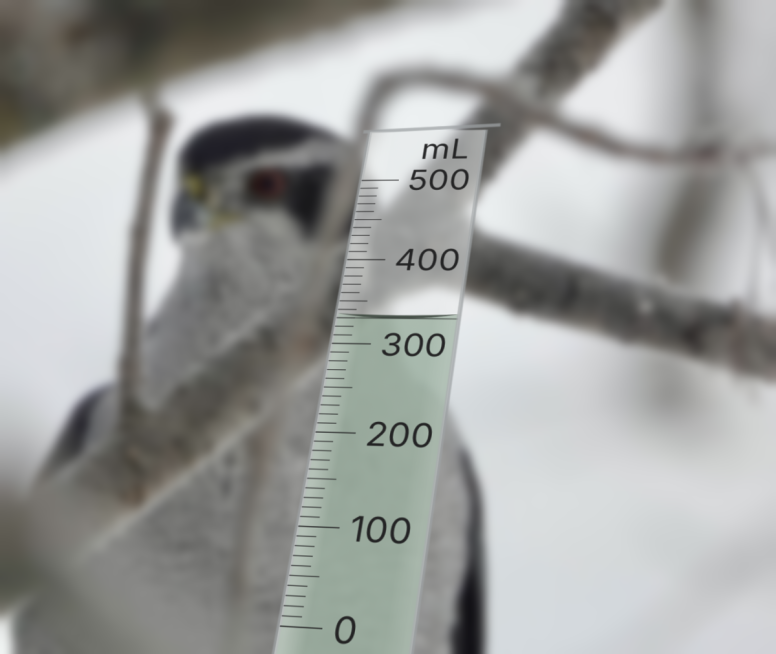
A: {"value": 330, "unit": "mL"}
